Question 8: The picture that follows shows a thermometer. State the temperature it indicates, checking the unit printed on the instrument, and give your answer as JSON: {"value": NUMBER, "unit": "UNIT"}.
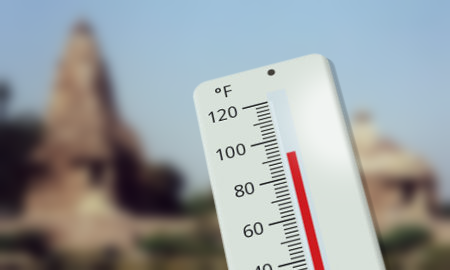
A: {"value": 92, "unit": "°F"}
